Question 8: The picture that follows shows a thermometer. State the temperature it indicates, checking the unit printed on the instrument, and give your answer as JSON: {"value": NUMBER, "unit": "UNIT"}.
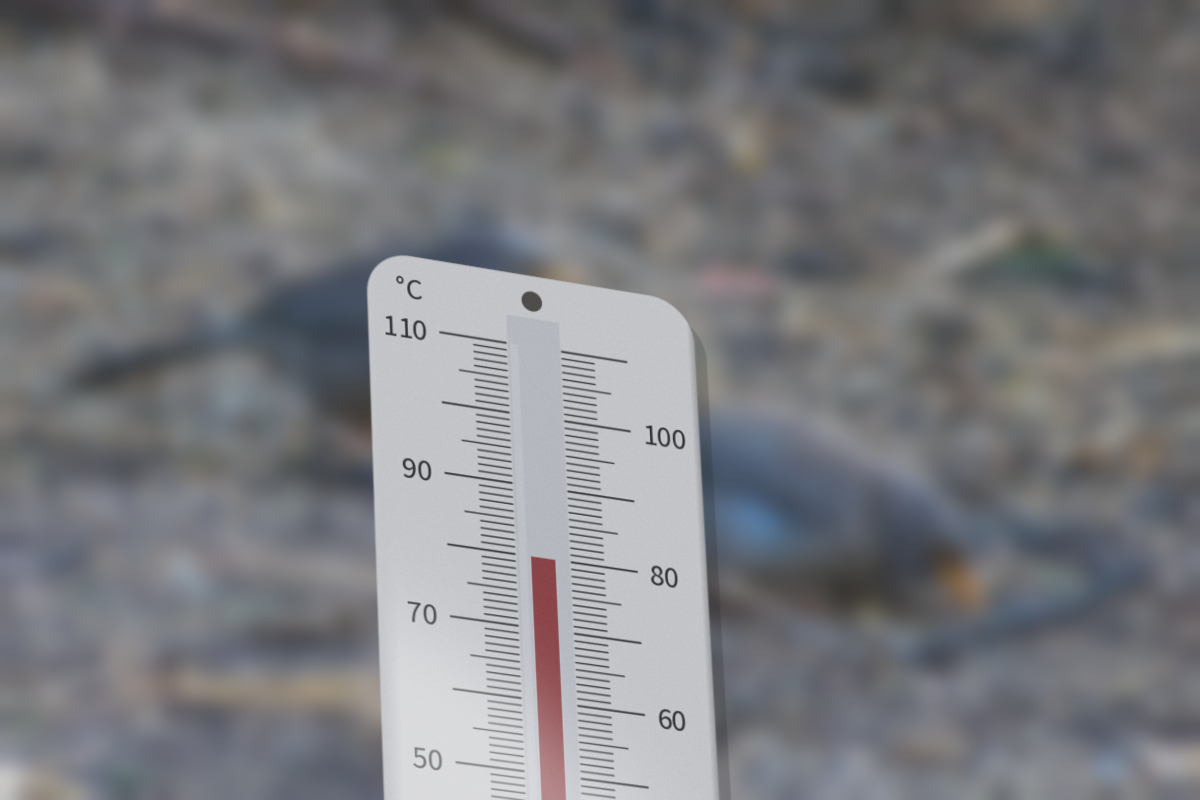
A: {"value": 80, "unit": "°C"}
